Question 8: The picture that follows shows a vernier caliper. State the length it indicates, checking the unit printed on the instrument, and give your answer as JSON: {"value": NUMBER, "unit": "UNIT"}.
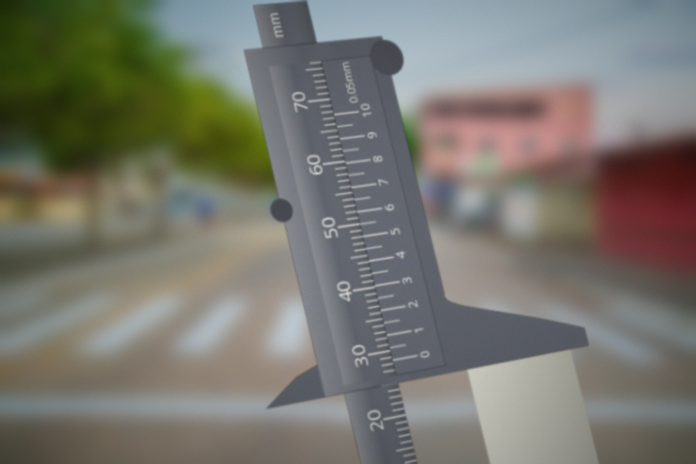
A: {"value": 28.5, "unit": "mm"}
